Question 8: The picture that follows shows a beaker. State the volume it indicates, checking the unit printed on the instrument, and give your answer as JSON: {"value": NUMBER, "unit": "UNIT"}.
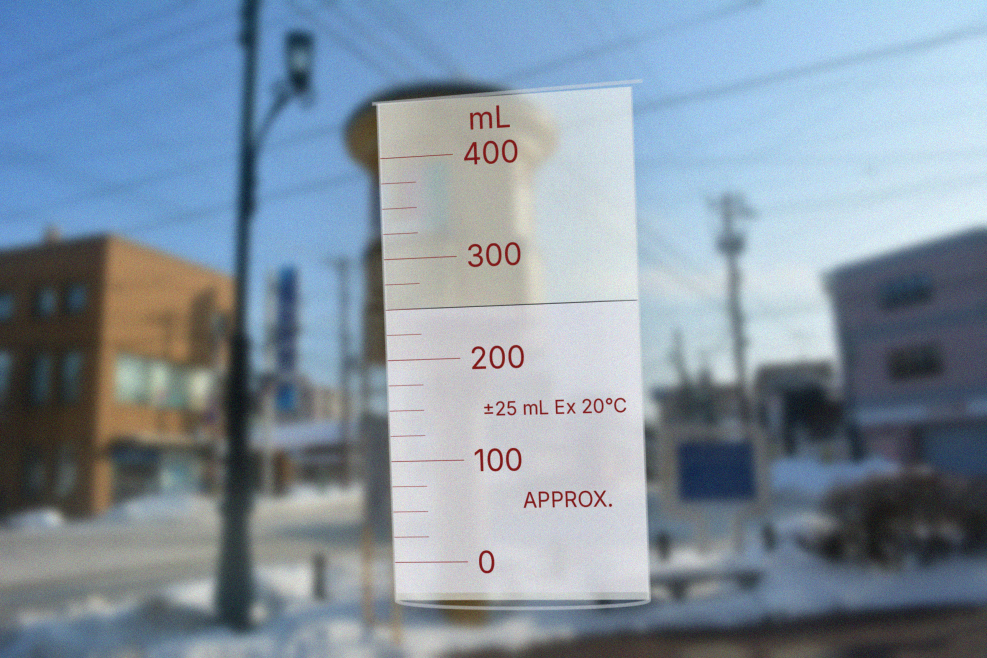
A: {"value": 250, "unit": "mL"}
